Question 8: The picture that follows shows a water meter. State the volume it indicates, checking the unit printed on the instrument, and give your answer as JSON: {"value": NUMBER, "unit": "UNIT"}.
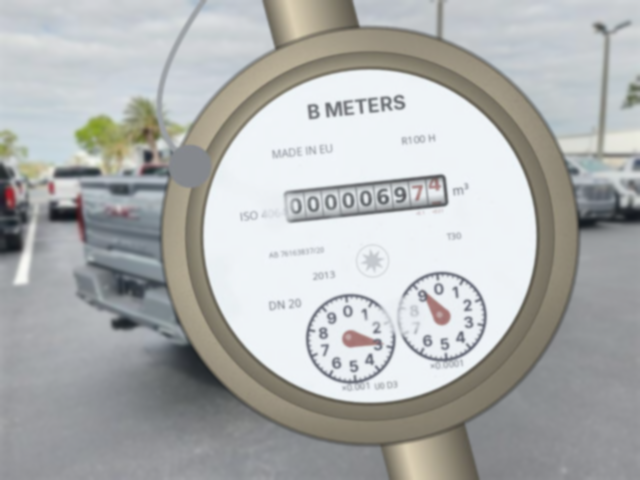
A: {"value": 69.7429, "unit": "m³"}
